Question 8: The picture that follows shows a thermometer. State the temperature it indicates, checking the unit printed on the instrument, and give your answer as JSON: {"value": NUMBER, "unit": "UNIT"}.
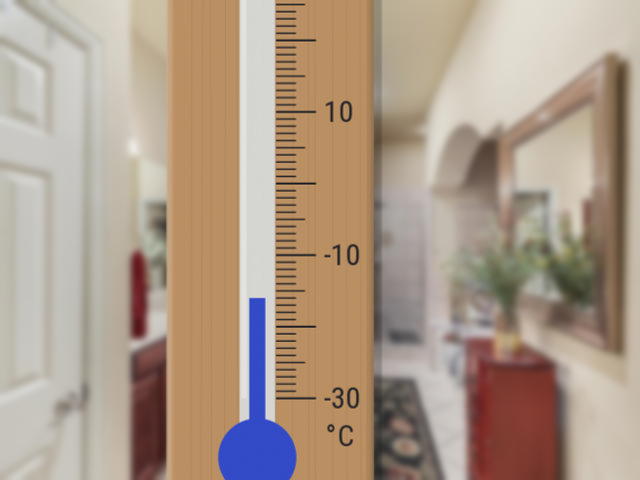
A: {"value": -16, "unit": "°C"}
